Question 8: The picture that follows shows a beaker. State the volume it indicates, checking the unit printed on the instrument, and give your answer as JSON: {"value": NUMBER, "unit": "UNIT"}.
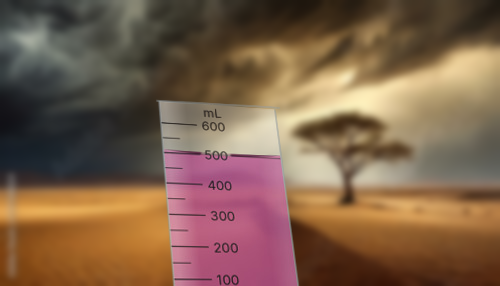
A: {"value": 500, "unit": "mL"}
